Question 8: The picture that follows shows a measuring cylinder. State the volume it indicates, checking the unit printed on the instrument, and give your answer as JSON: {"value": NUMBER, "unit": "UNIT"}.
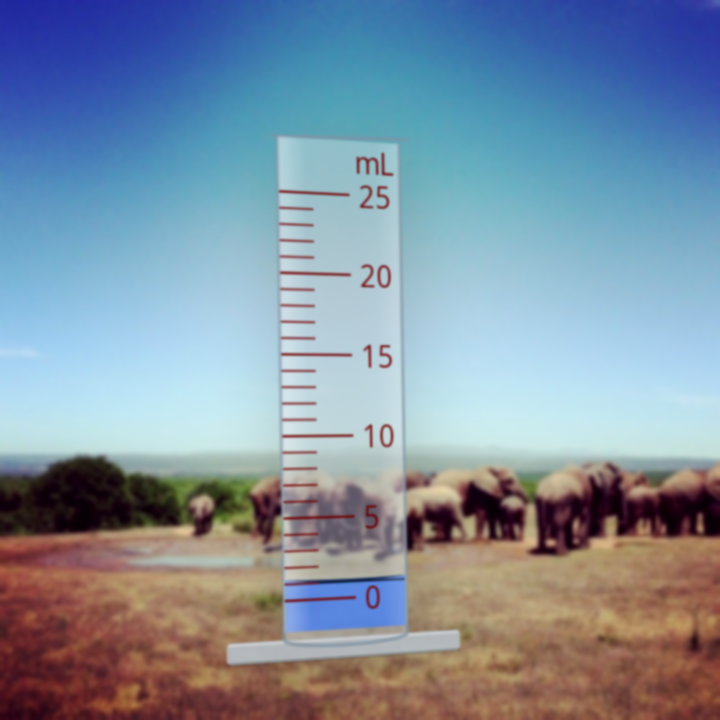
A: {"value": 1, "unit": "mL"}
